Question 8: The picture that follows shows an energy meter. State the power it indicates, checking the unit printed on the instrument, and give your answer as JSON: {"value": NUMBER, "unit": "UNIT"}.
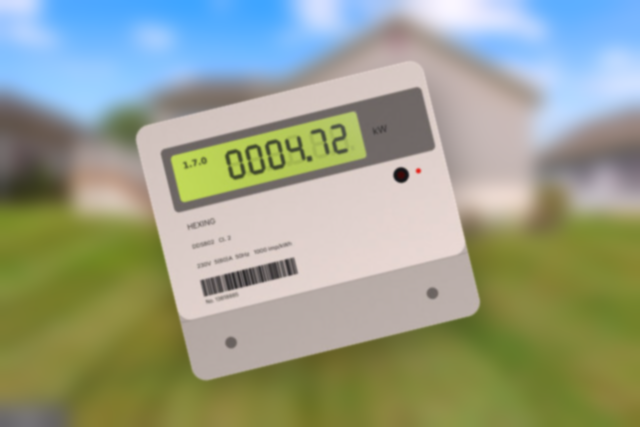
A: {"value": 4.72, "unit": "kW"}
